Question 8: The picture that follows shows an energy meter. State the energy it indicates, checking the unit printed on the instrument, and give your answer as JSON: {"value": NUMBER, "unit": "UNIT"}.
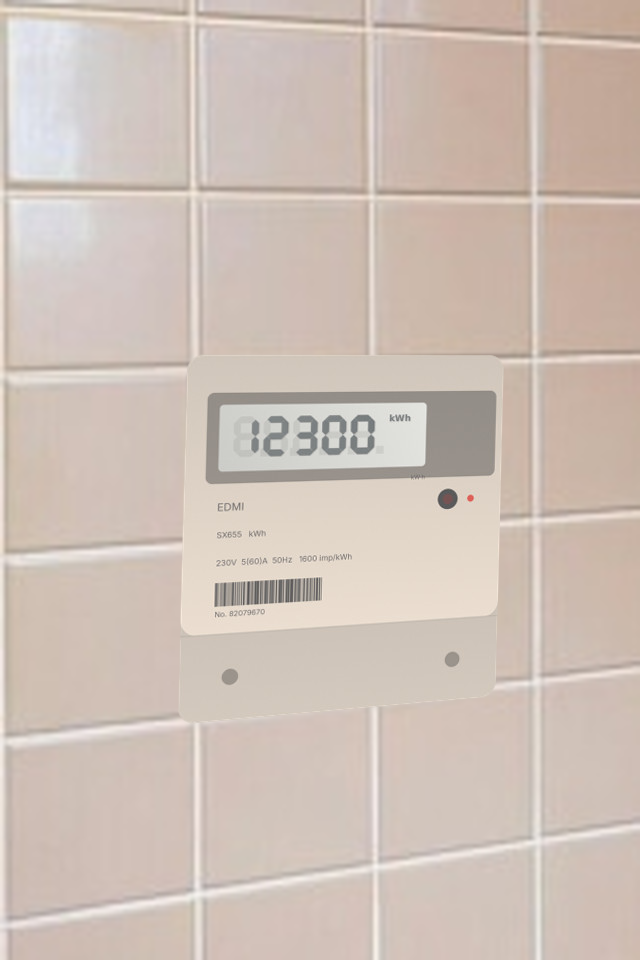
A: {"value": 12300, "unit": "kWh"}
